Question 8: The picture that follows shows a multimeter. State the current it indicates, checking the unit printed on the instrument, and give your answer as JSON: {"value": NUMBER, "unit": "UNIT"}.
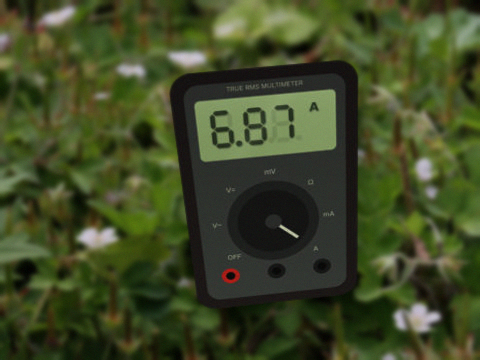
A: {"value": 6.87, "unit": "A"}
